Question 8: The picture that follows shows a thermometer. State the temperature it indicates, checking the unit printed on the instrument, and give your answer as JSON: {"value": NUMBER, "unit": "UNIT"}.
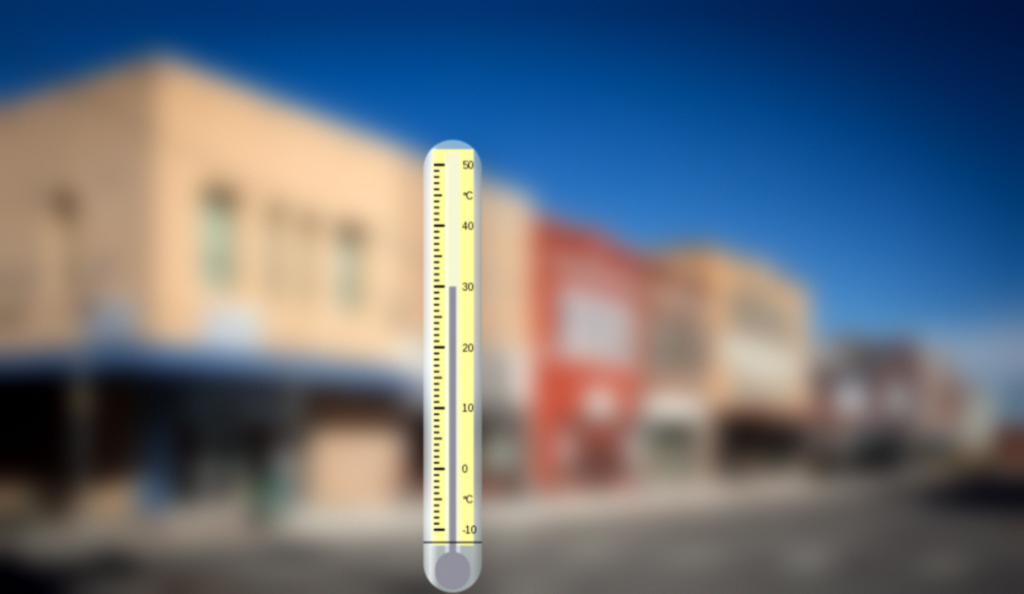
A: {"value": 30, "unit": "°C"}
